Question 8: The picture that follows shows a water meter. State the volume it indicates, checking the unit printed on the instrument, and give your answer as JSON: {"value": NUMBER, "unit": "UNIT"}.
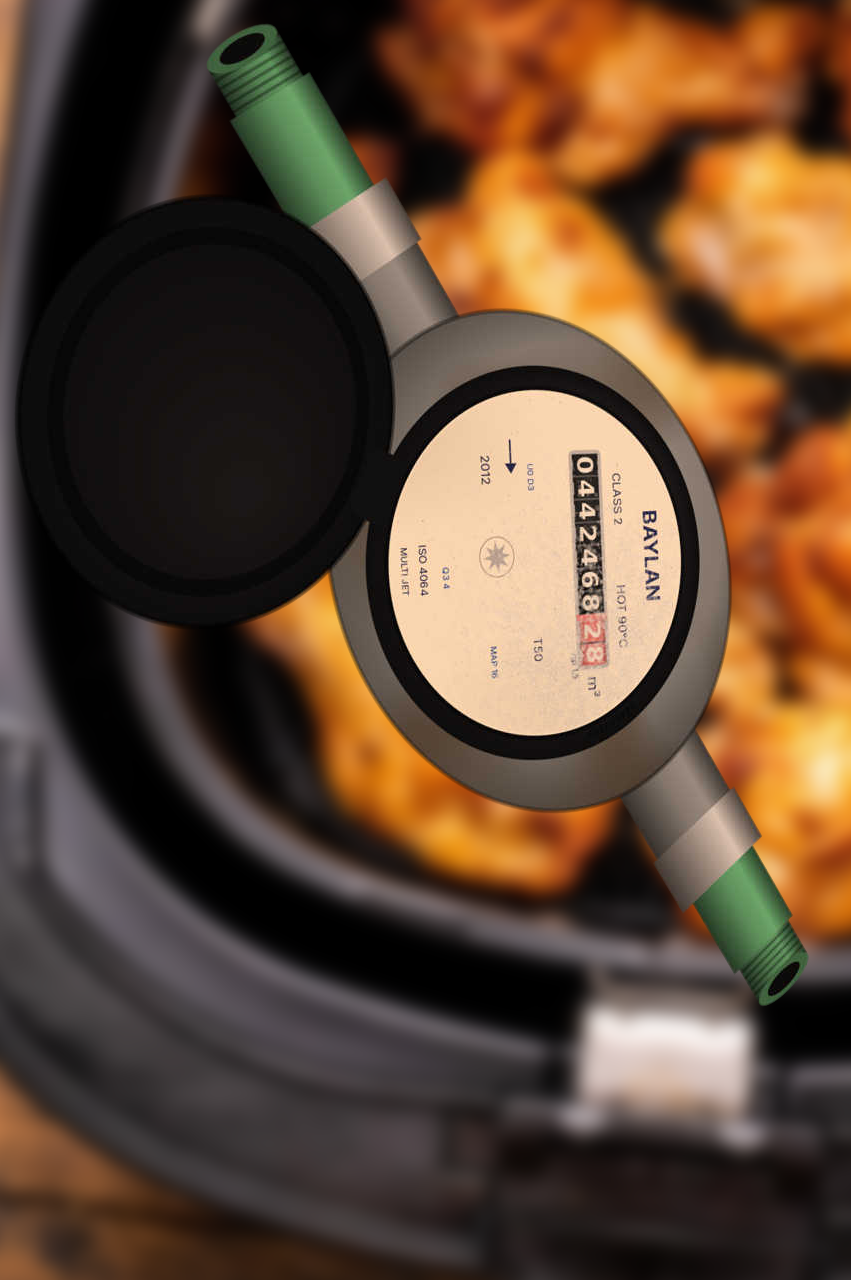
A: {"value": 442468.28, "unit": "m³"}
